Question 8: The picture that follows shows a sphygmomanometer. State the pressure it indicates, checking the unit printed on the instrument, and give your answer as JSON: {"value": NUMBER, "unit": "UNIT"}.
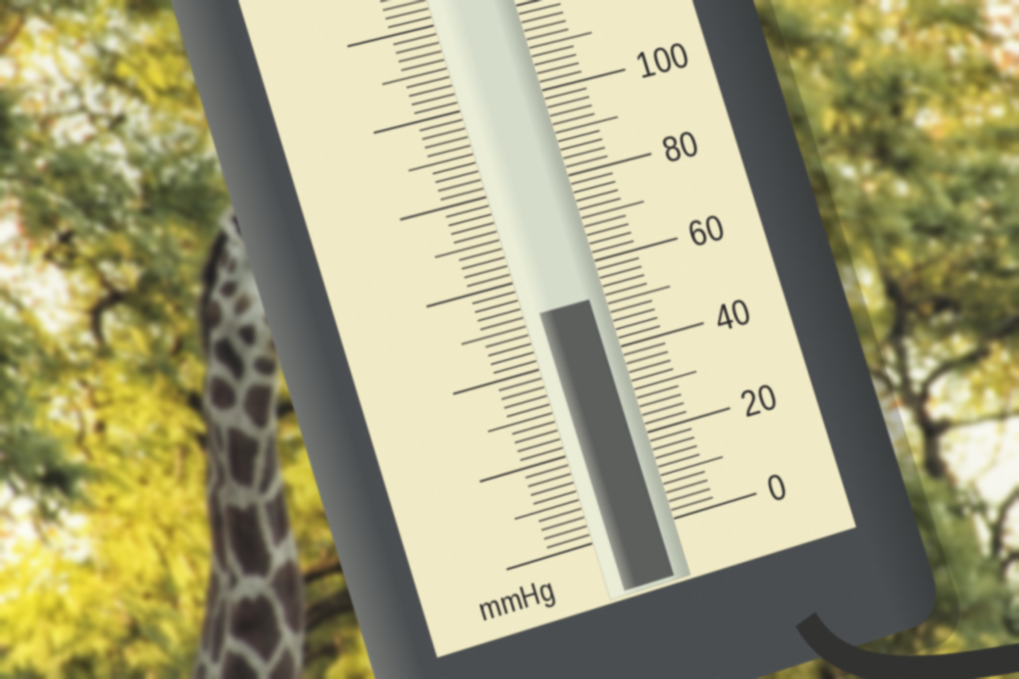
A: {"value": 52, "unit": "mmHg"}
